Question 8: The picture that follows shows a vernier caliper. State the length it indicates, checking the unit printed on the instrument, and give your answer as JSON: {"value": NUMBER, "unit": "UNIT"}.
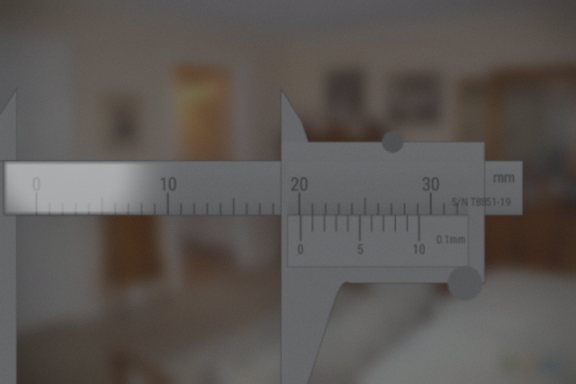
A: {"value": 20.1, "unit": "mm"}
